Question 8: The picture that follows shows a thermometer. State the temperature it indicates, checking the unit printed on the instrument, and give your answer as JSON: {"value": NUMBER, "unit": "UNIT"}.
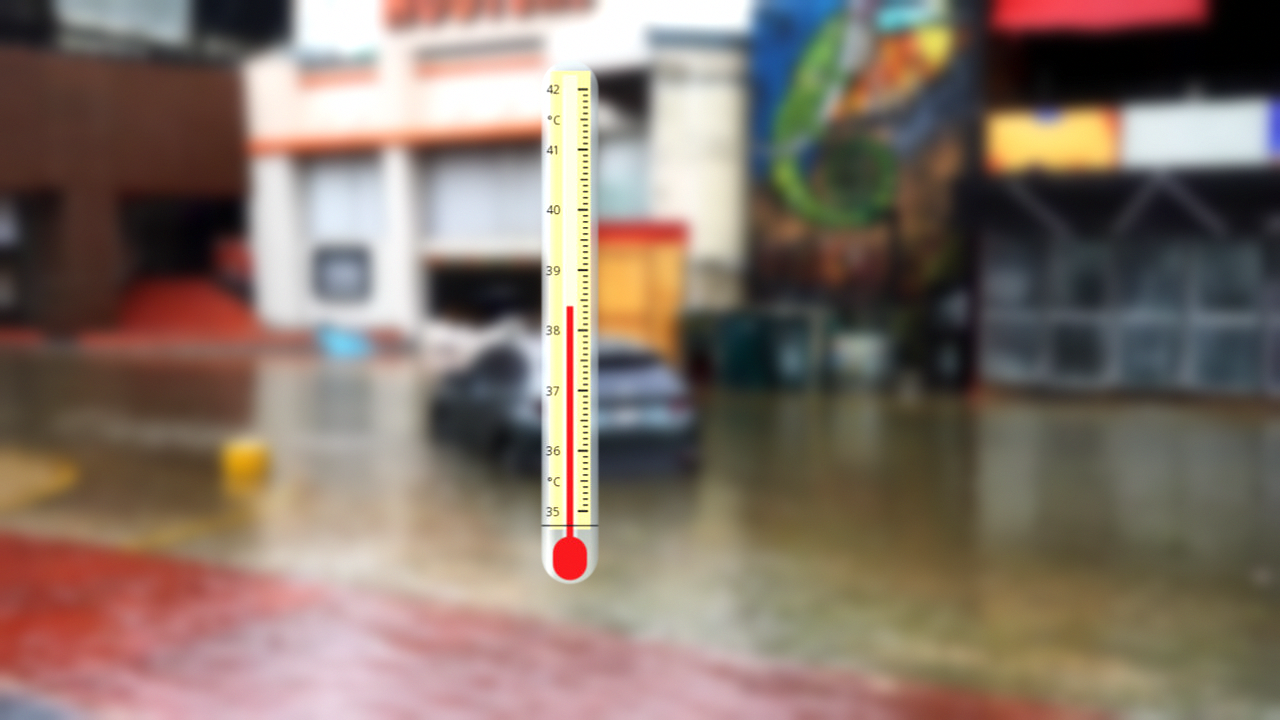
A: {"value": 38.4, "unit": "°C"}
